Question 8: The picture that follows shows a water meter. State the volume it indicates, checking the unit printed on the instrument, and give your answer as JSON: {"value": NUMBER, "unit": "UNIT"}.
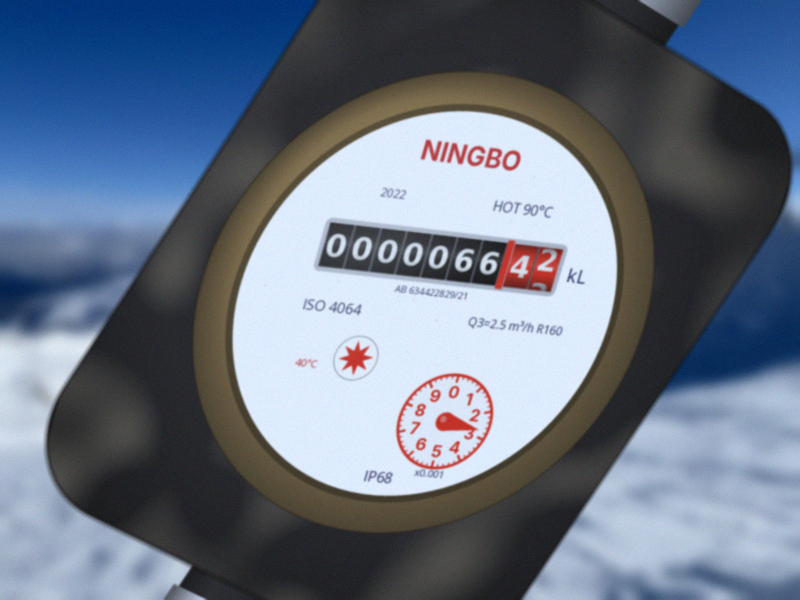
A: {"value": 66.422, "unit": "kL"}
